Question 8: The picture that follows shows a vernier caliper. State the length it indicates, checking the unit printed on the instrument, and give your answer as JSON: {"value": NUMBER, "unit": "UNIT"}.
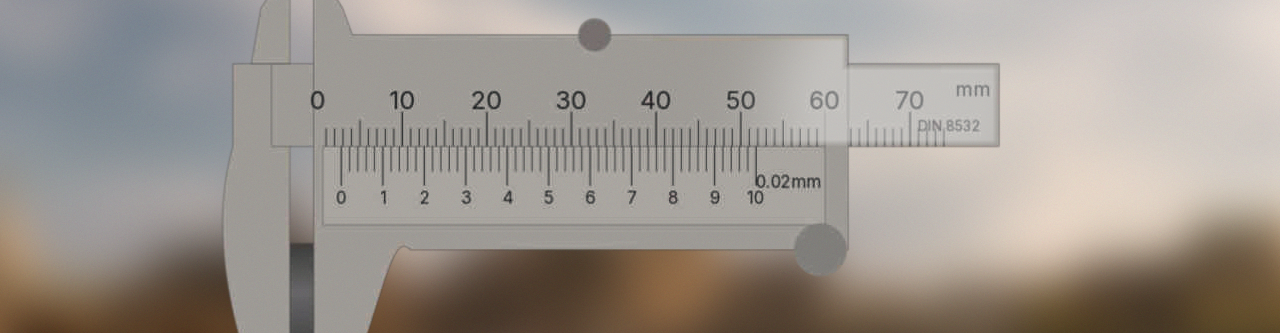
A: {"value": 2.8, "unit": "mm"}
